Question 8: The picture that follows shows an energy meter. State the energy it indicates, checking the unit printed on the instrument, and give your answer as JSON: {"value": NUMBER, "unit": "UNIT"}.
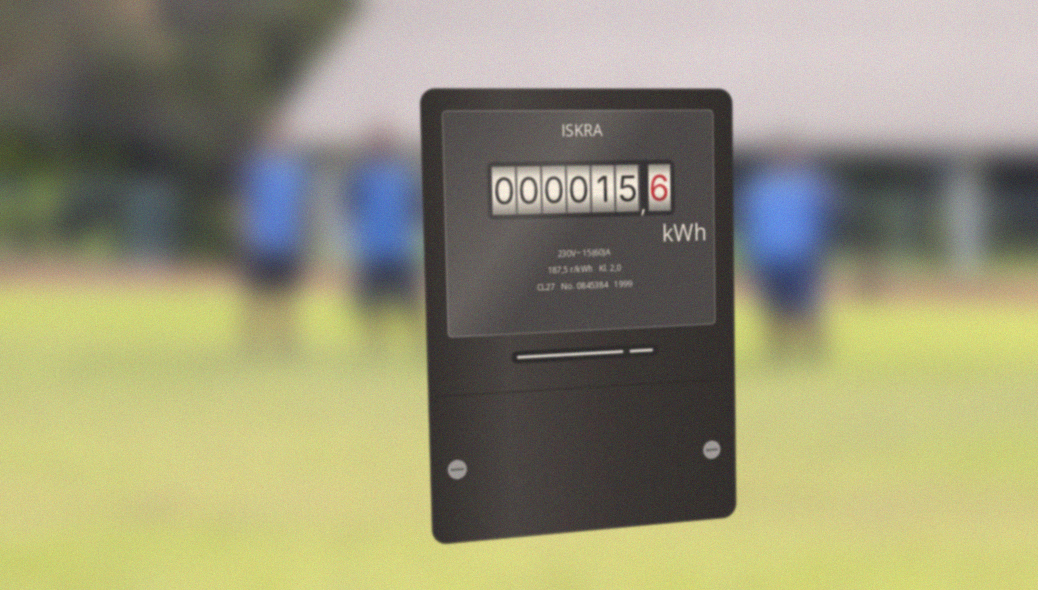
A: {"value": 15.6, "unit": "kWh"}
